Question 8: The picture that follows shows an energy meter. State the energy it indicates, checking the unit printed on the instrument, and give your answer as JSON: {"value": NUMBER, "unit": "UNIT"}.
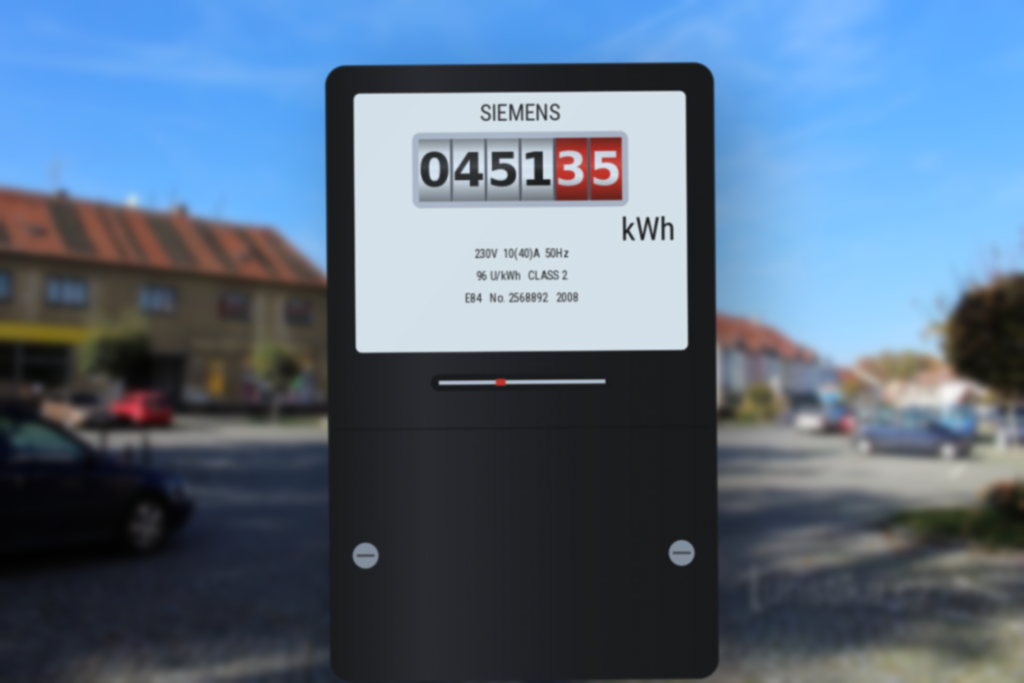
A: {"value": 451.35, "unit": "kWh"}
